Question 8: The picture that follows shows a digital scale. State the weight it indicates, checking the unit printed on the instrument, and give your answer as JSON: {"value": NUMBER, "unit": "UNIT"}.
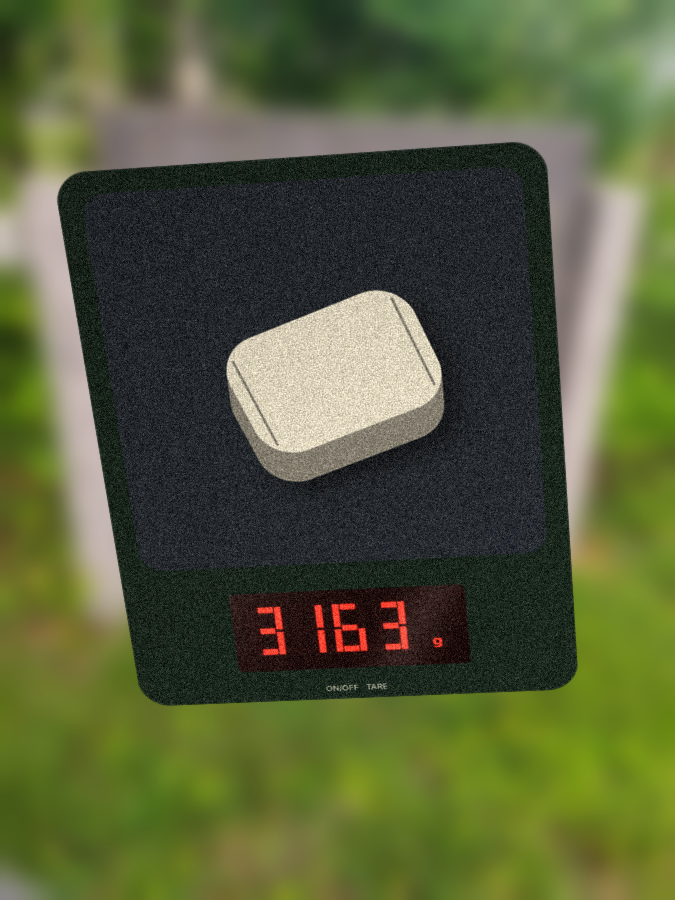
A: {"value": 3163, "unit": "g"}
